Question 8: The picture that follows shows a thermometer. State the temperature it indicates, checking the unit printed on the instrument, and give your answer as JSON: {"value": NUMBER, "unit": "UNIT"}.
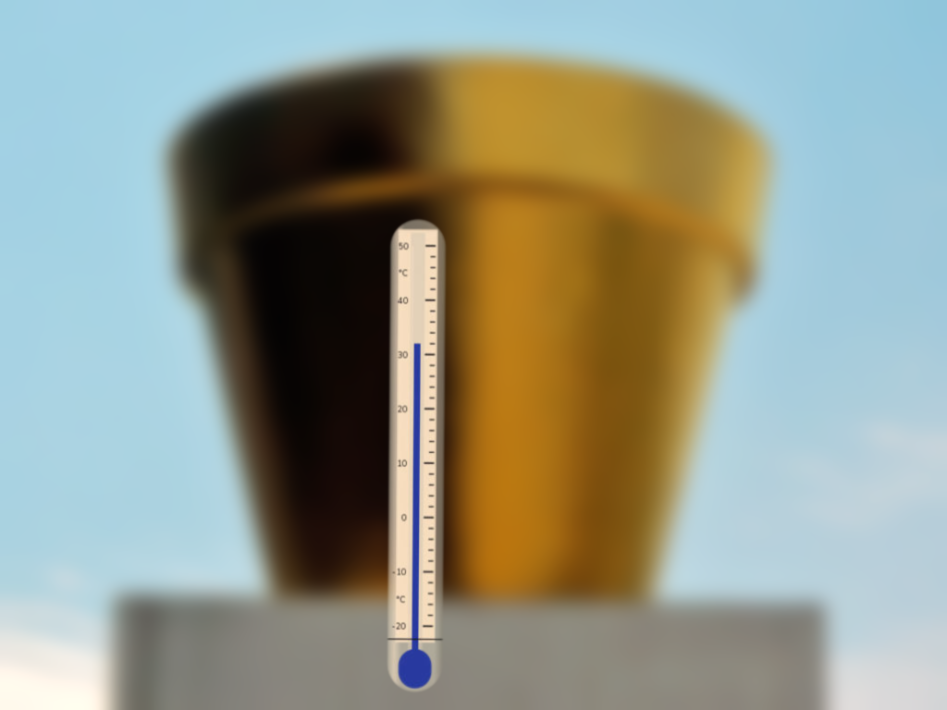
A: {"value": 32, "unit": "°C"}
